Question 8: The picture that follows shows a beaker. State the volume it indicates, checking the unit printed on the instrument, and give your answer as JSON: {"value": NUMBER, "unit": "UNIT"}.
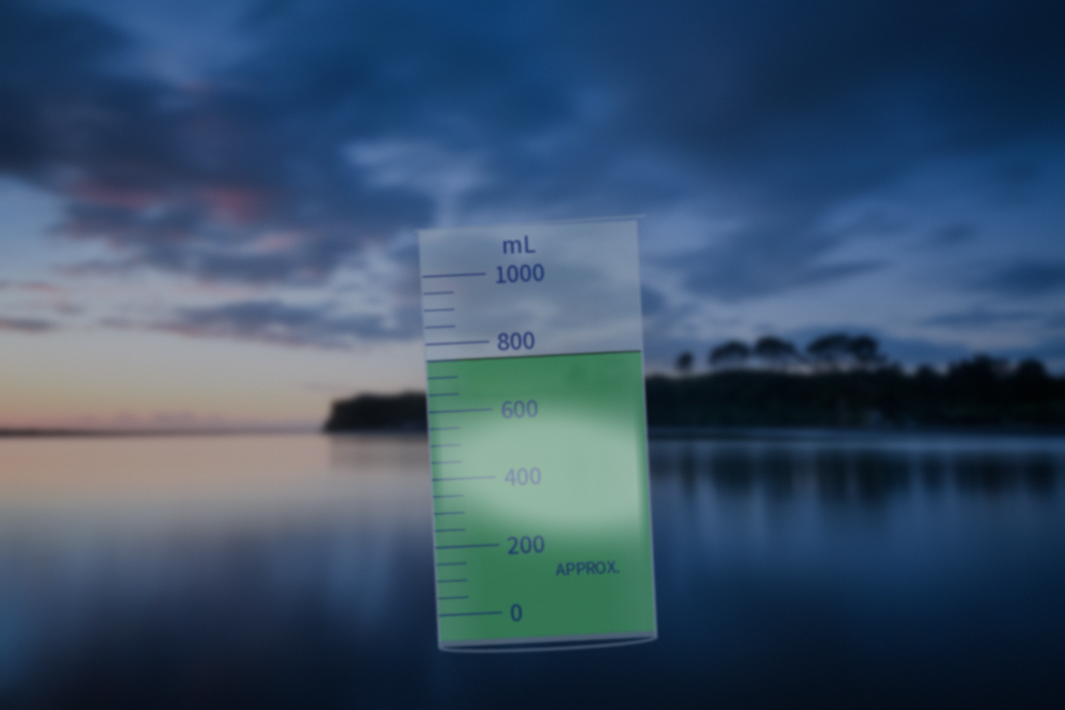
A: {"value": 750, "unit": "mL"}
